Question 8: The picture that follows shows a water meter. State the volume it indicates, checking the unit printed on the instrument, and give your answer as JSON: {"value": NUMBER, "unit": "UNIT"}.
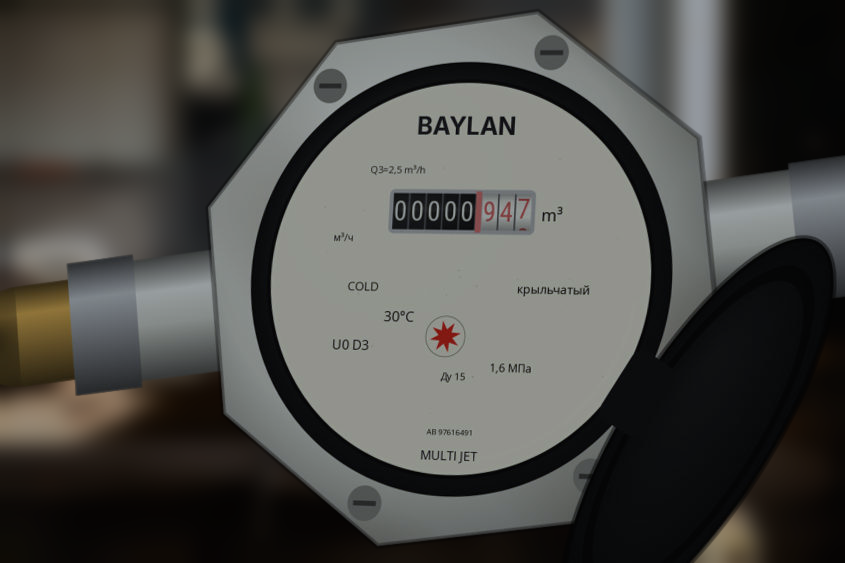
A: {"value": 0.947, "unit": "m³"}
